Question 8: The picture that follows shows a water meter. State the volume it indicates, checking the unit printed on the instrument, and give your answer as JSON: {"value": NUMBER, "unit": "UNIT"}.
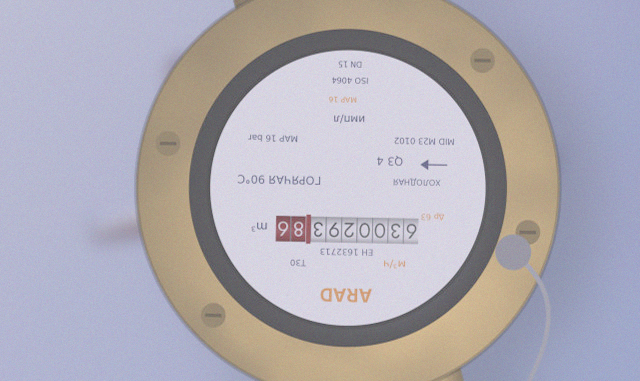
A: {"value": 6300293.86, "unit": "m³"}
